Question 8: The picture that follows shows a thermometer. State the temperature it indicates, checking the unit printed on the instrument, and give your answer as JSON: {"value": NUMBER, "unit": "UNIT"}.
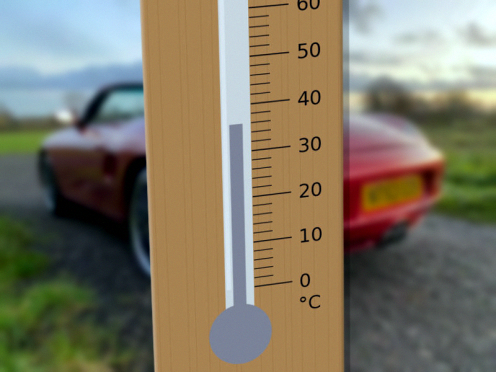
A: {"value": 36, "unit": "°C"}
